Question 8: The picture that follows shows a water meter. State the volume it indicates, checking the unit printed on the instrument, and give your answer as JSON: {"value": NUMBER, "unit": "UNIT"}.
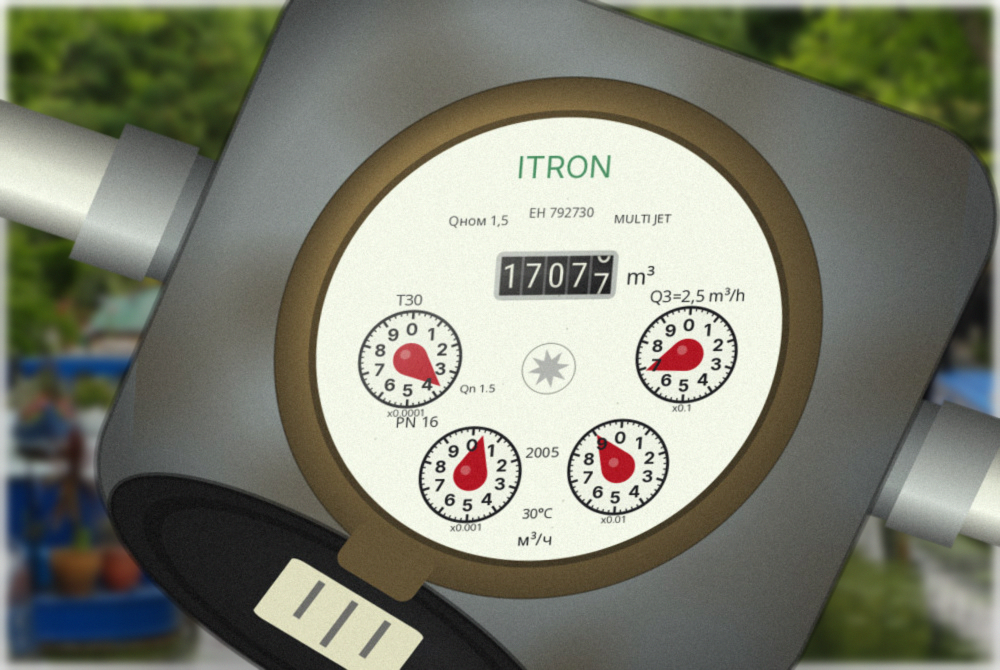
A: {"value": 17076.6903, "unit": "m³"}
